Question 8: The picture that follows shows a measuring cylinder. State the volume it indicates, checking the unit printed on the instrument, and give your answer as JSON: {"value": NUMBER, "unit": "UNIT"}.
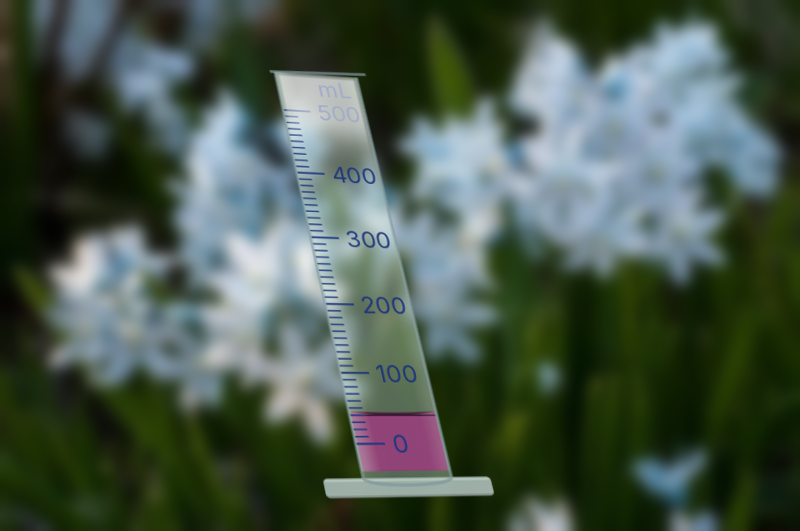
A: {"value": 40, "unit": "mL"}
